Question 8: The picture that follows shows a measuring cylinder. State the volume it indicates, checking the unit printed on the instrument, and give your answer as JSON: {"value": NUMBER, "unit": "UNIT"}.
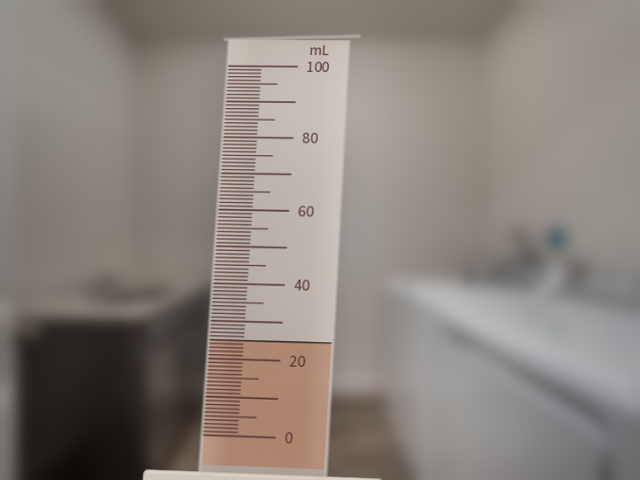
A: {"value": 25, "unit": "mL"}
